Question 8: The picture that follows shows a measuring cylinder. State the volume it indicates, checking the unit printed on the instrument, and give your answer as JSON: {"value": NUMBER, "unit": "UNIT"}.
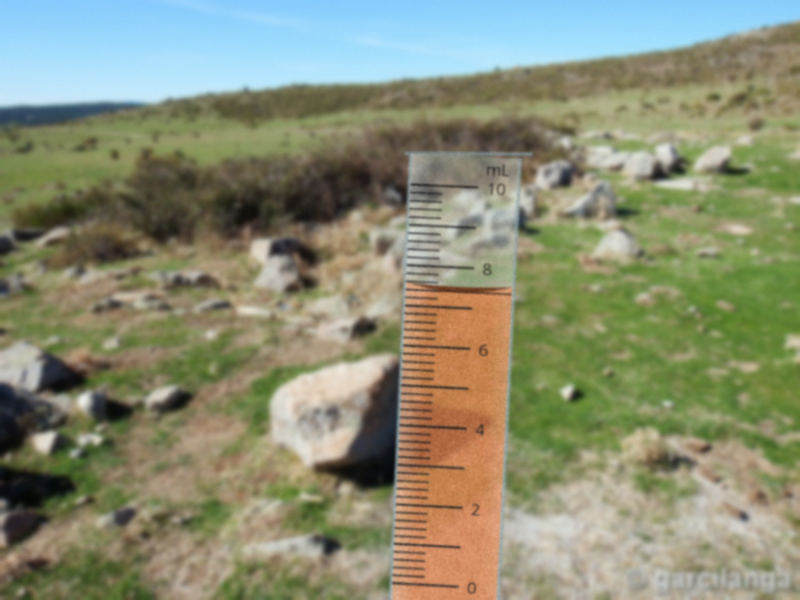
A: {"value": 7.4, "unit": "mL"}
